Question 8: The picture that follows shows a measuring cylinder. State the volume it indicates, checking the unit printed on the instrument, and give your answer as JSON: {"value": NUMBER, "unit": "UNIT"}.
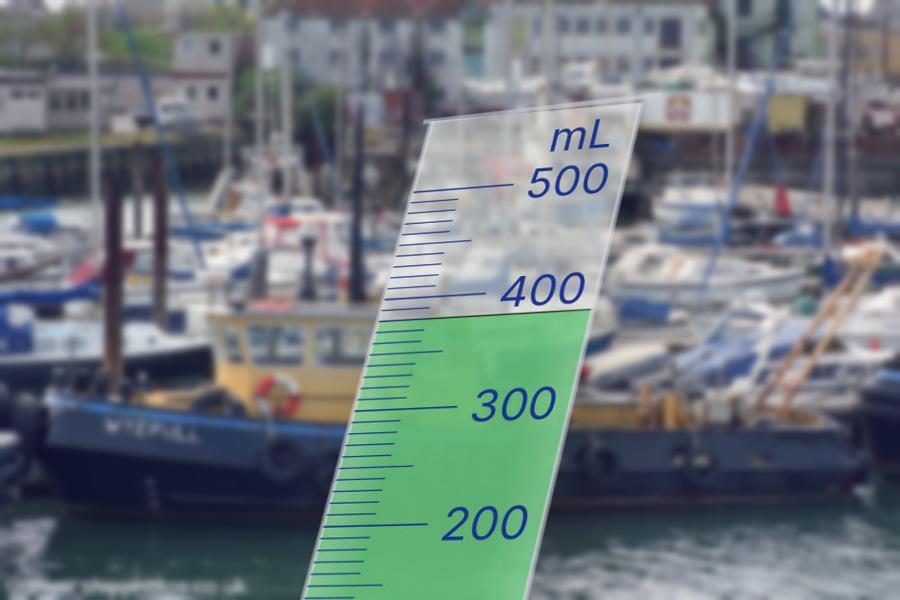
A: {"value": 380, "unit": "mL"}
